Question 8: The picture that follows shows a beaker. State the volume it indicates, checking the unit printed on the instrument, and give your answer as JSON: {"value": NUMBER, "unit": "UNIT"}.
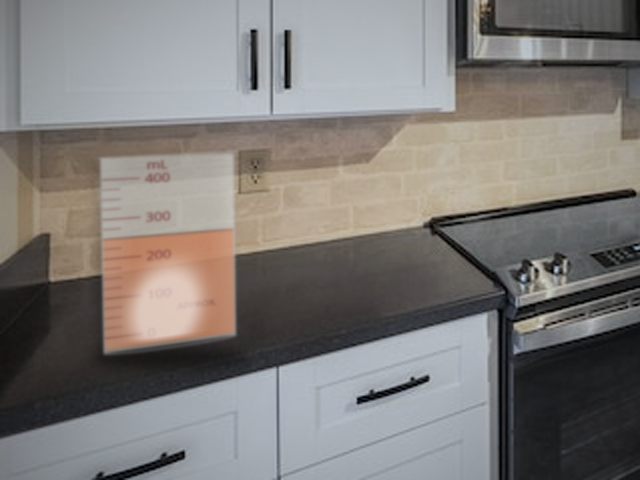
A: {"value": 250, "unit": "mL"}
